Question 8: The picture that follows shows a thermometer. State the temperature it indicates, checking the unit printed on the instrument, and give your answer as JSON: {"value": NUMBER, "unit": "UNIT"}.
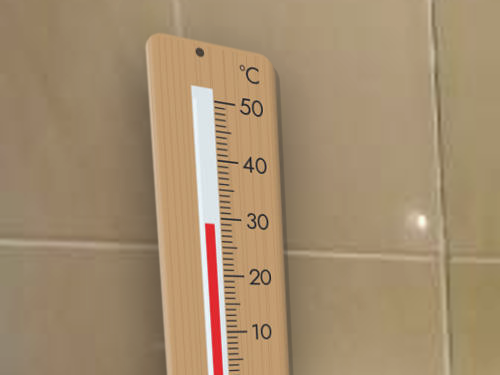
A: {"value": 29, "unit": "°C"}
